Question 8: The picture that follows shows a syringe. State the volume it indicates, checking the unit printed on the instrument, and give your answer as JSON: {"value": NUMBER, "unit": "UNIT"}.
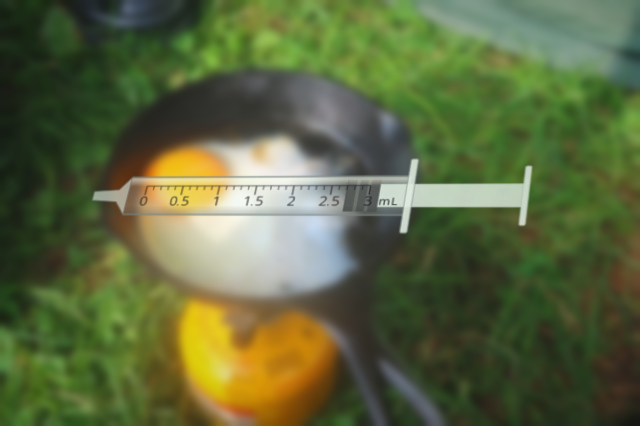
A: {"value": 2.7, "unit": "mL"}
